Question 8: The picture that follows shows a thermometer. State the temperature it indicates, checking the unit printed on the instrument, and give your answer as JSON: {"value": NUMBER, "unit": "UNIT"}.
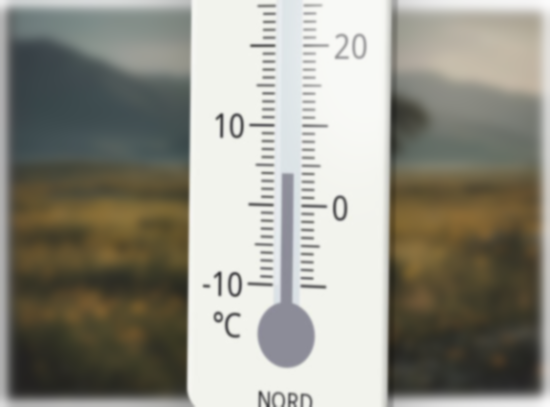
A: {"value": 4, "unit": "°C"}
